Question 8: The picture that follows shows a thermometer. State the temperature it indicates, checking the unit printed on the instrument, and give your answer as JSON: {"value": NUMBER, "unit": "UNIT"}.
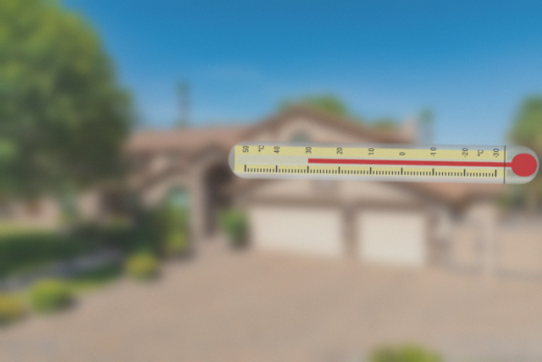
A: {"value": 30, "unit": "°C"}
